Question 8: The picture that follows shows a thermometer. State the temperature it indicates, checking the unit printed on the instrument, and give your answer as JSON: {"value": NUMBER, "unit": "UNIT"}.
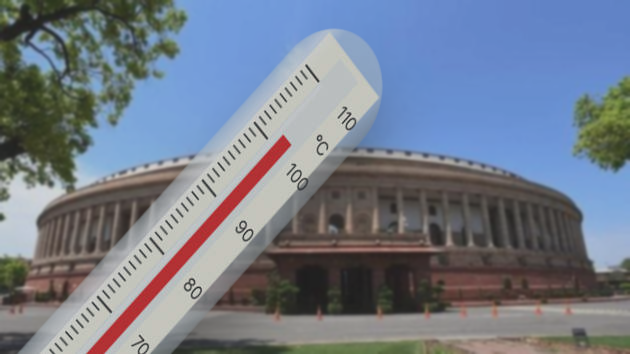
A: {"value": 102, "unit": "°C"}
